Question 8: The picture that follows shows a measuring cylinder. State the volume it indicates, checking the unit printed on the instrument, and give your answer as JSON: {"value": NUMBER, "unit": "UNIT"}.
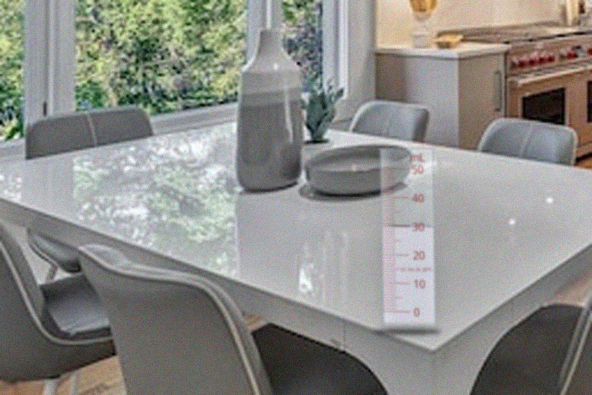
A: {"value": 30, "unit": "mL"}
